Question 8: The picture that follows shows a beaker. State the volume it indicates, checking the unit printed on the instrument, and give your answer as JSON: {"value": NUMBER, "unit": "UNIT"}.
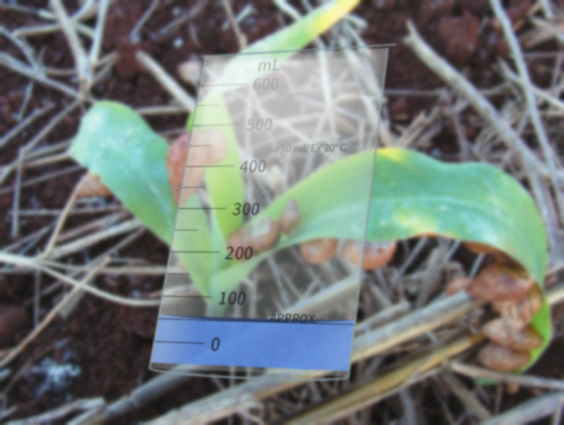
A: {"value": 50, "unit": "mL"}
